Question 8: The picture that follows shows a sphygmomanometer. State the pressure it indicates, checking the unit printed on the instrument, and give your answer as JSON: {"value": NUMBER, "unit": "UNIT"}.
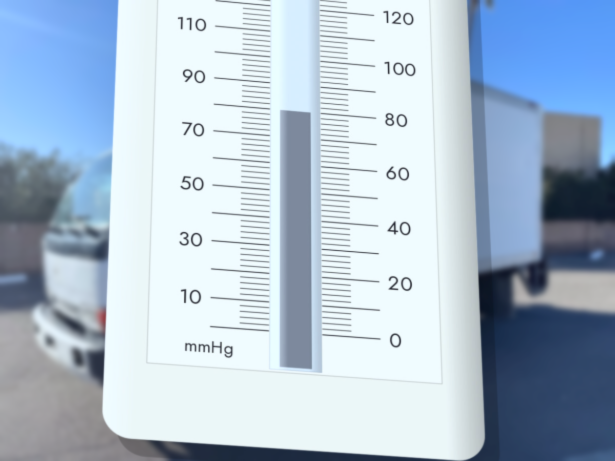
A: {"value": 80, "unit": "mmHg"}
